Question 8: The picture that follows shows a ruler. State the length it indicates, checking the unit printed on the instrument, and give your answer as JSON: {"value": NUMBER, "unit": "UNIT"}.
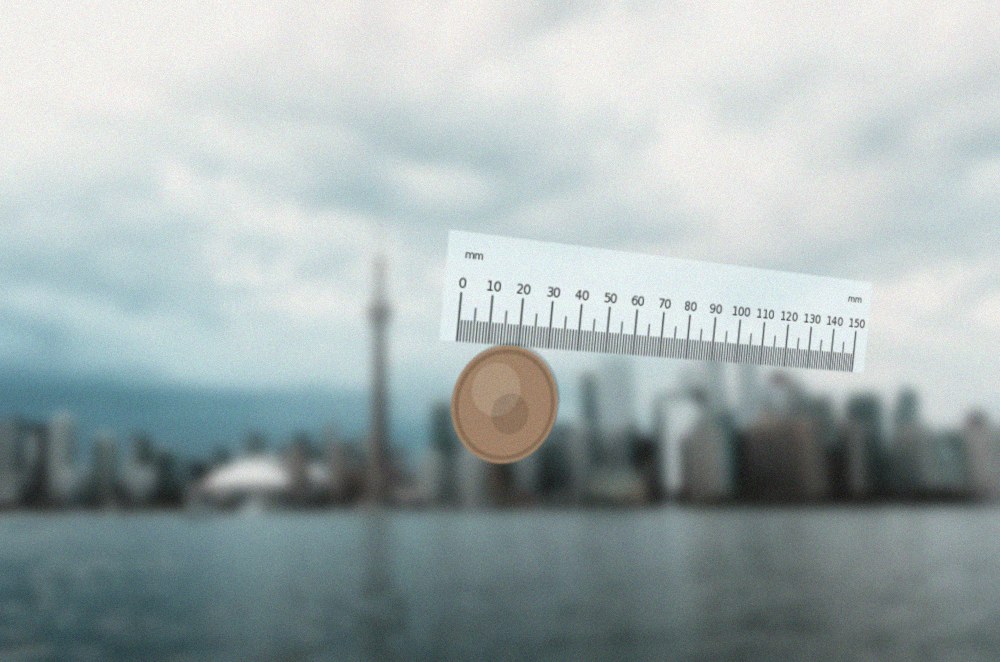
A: {"value": 35, "unit": "mm"}
